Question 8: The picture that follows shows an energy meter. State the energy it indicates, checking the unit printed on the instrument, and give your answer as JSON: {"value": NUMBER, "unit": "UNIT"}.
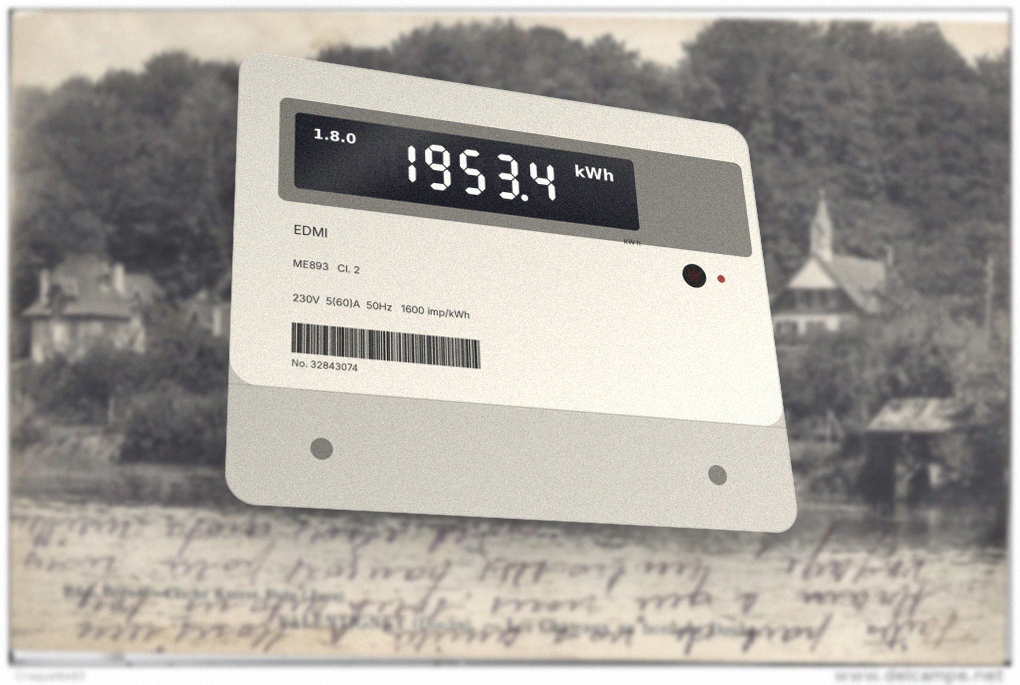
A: {"value": 1953.4, "unit": "kWh"}
